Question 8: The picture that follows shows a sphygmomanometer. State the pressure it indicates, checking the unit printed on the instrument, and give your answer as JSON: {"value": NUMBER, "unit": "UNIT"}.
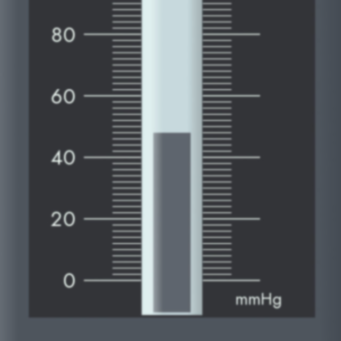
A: {"value": 48, "unit": "mmHg"}
